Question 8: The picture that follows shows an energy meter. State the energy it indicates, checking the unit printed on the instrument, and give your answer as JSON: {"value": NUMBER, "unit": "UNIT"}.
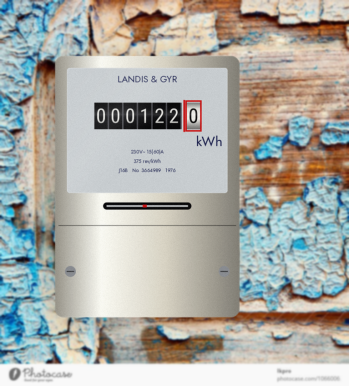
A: {"value": 122.0, "unit": "kWh"}
